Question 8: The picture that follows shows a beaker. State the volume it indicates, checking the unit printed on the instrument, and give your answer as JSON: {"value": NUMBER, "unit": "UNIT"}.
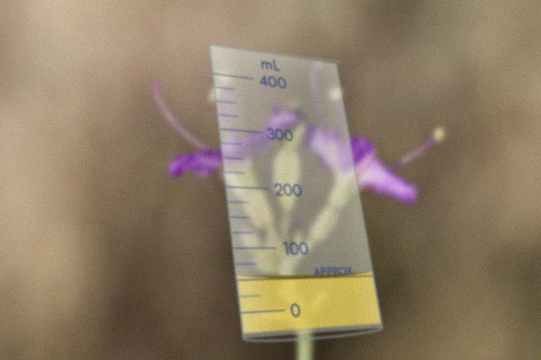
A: {"value": 50, "unit": "mL"}
